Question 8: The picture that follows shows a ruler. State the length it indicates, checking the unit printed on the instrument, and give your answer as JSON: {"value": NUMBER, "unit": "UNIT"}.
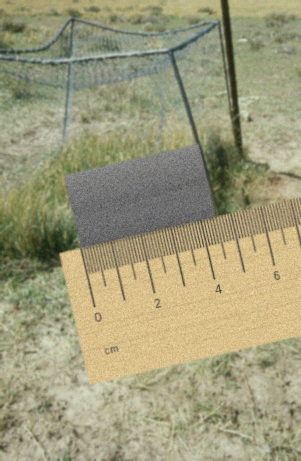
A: {"value": 4.5, "unit": "cm"}
